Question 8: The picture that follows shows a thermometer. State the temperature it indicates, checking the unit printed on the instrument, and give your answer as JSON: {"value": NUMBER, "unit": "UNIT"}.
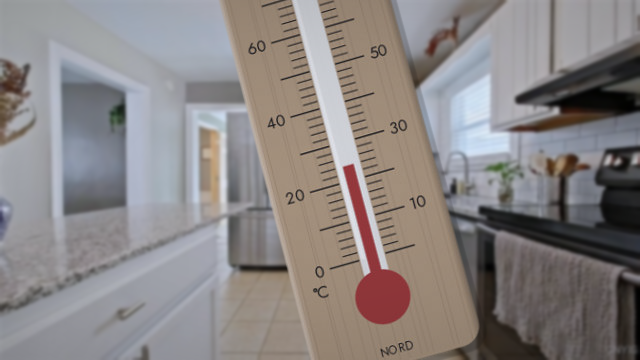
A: {"value": 24, "unit": "°C"}
